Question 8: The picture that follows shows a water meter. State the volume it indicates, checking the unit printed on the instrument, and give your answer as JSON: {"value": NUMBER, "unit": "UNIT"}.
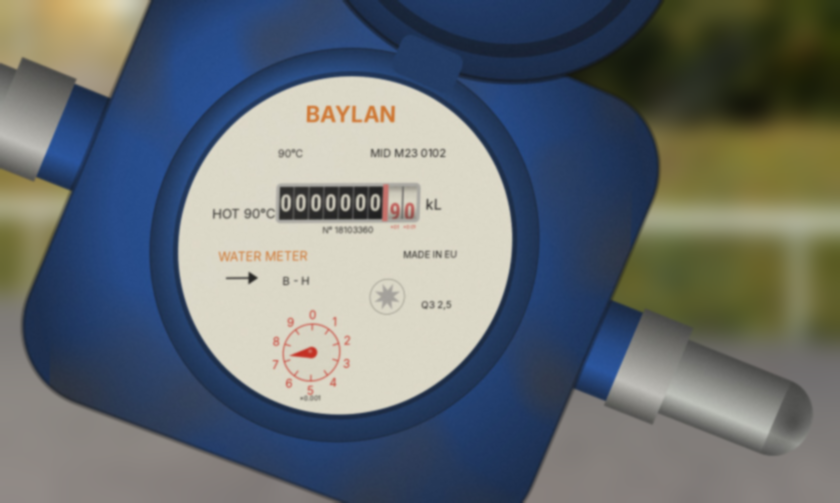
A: {"value": 0.897, "unit": "kL"}
